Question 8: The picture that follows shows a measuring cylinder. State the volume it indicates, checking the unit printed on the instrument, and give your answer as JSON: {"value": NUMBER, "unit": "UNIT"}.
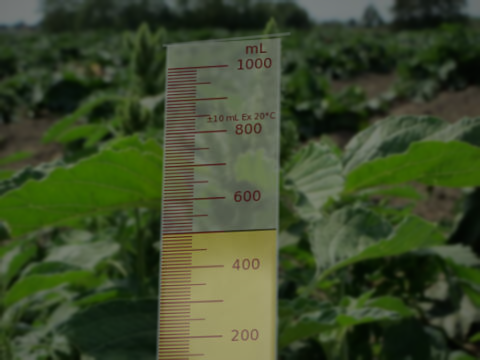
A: {"value": 500, "unit": "mL"}
